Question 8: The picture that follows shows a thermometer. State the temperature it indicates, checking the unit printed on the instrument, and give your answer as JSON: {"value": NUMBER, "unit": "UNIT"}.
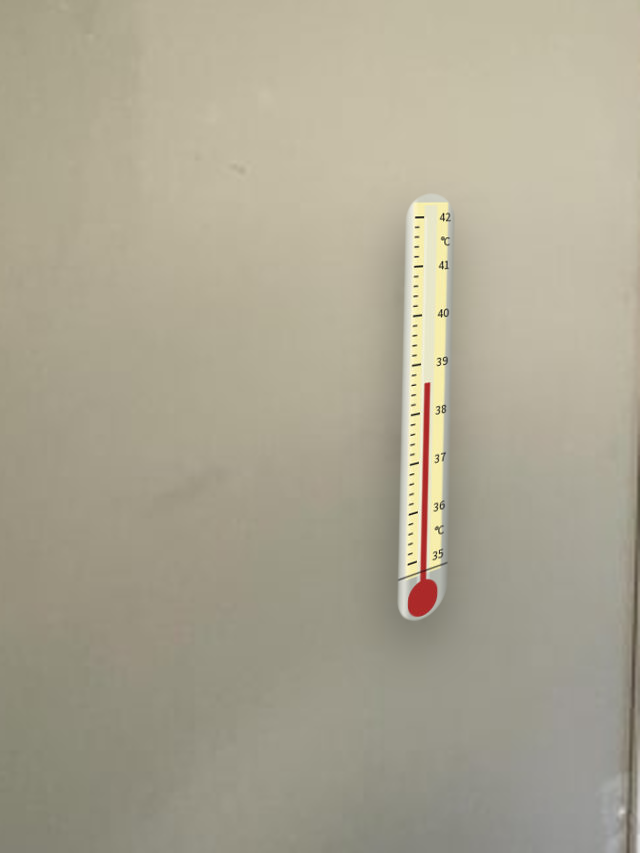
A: {"value": 38.6, "unit": "°C"}
